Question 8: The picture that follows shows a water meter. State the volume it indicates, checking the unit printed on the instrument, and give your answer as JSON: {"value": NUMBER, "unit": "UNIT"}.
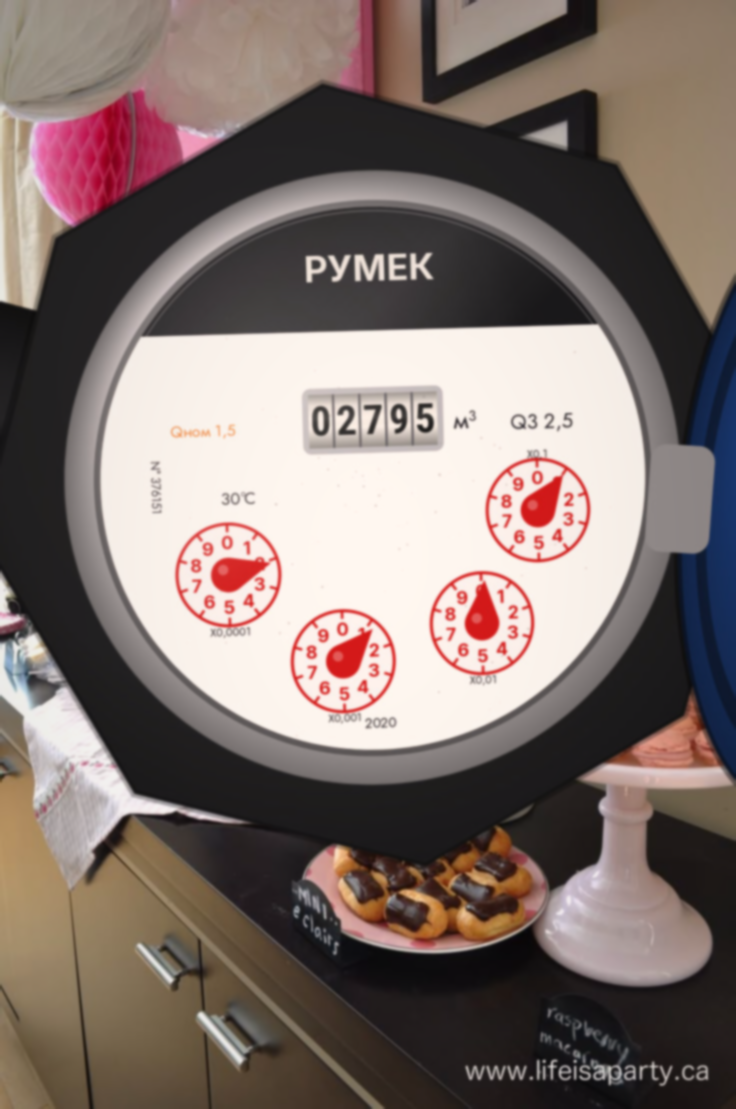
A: {"value": 2795.1012, "unit": "m³"}
